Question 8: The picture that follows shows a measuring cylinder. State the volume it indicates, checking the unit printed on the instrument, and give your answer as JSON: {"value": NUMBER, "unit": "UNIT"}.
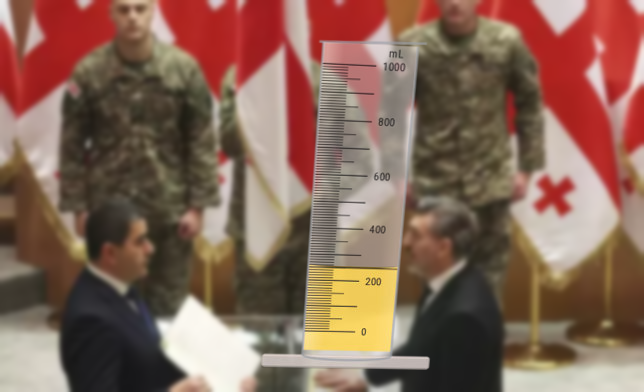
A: {"value": 250, "unit": "mL"}
